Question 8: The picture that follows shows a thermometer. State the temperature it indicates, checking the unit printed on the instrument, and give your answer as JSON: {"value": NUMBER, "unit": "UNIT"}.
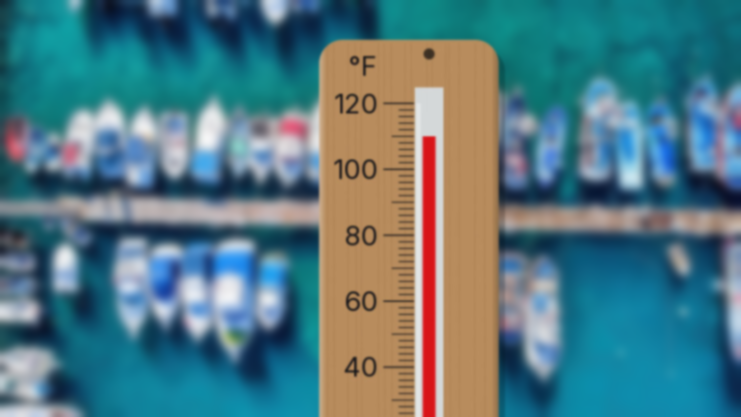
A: {"value": 110, "unit": "°F"}
